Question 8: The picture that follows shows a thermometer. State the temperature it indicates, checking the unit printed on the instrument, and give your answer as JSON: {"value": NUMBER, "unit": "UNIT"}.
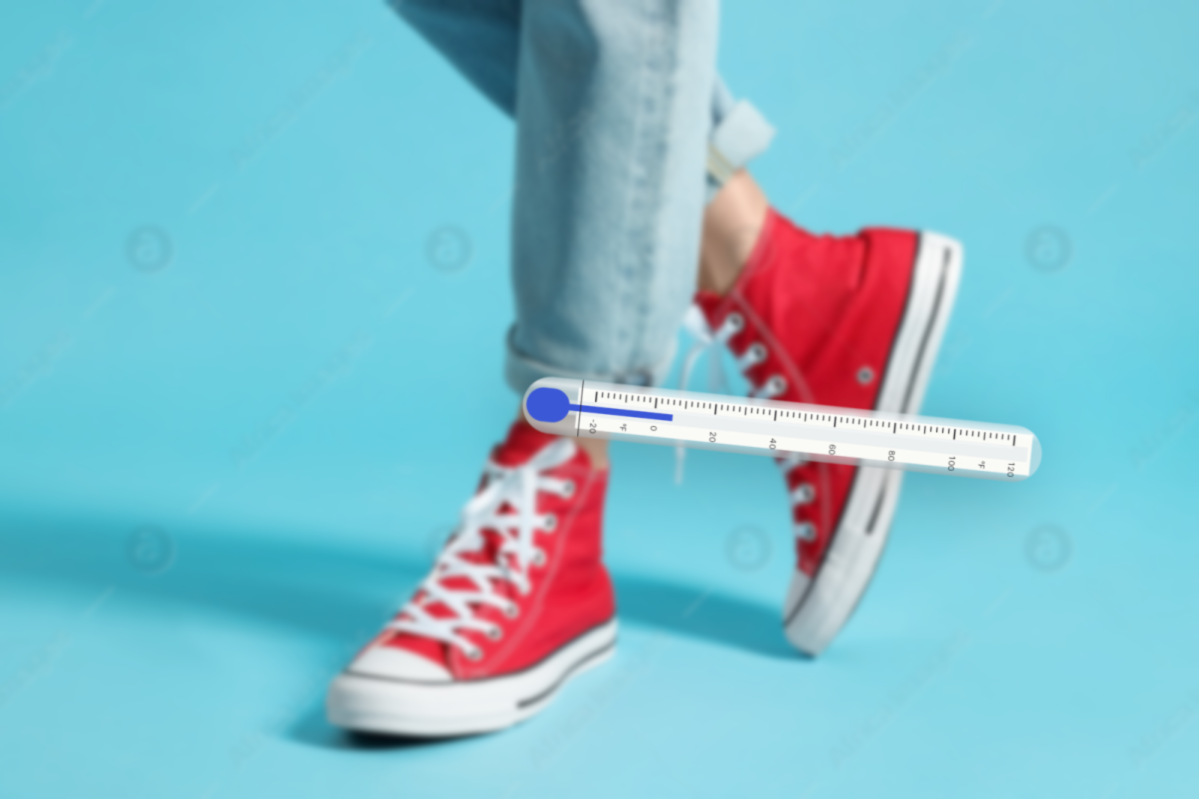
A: {"value": 6, "unit": "°F"}
